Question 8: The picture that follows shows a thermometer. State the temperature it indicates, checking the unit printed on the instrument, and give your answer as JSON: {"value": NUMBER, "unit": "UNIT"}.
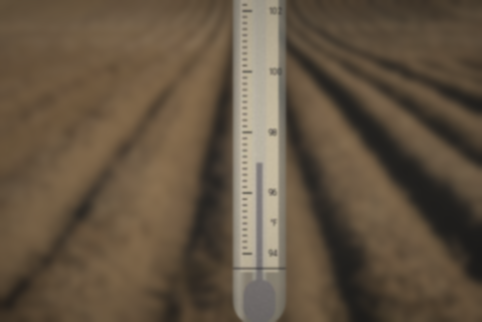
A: {"value": 97, "unit": "°F"}
